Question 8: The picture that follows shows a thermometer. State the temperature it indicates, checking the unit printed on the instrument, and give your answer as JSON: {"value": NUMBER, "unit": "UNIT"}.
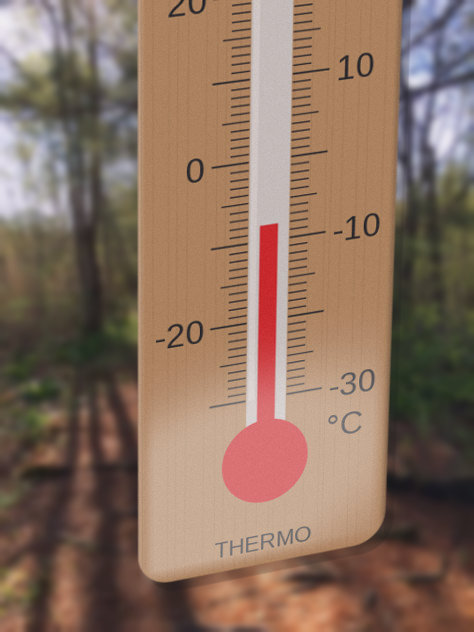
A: {"value": -8, "unit": "°C"}
